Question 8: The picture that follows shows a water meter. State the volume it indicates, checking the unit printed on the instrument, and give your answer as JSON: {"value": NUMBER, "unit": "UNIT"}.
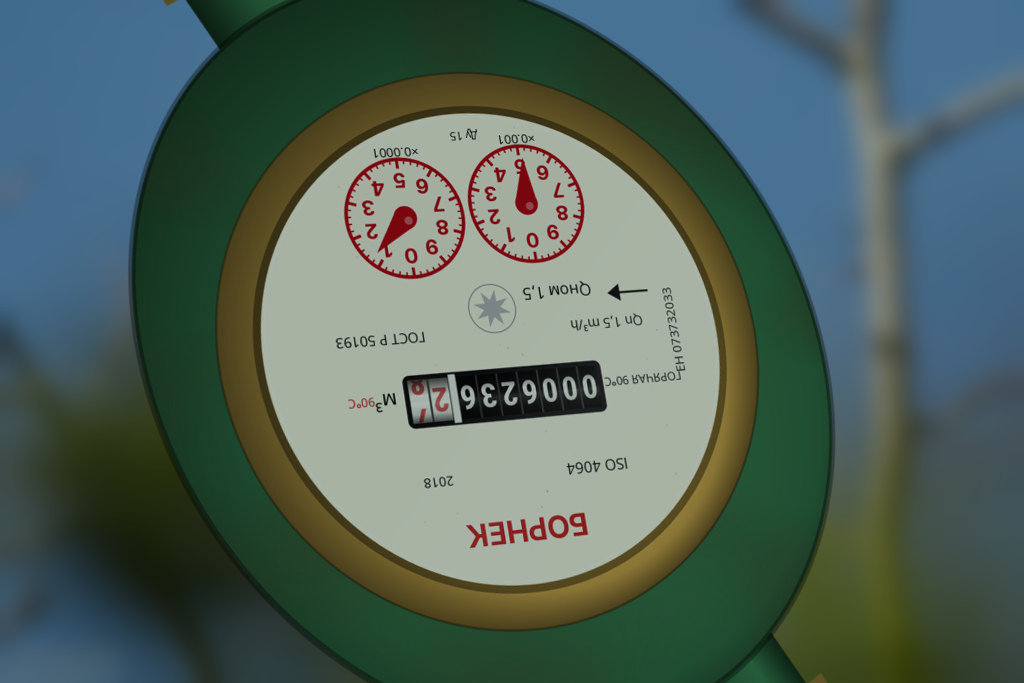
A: {"value": 6236.2751, "unit": "m³"}
